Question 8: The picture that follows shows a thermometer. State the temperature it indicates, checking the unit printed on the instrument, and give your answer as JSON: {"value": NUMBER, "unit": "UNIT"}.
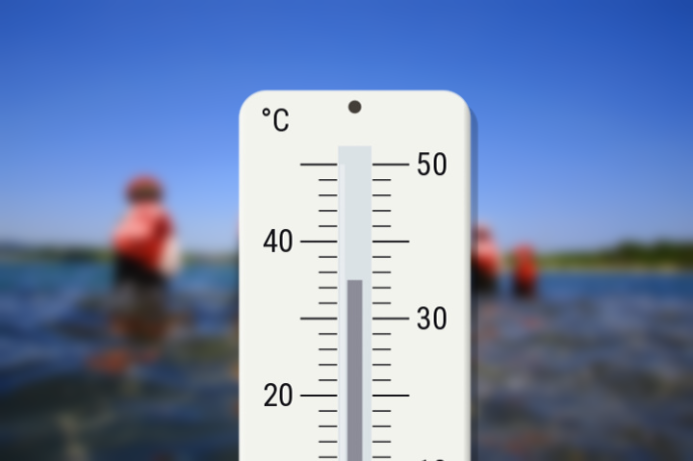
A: {"value": 35, "unit": "°C"}
